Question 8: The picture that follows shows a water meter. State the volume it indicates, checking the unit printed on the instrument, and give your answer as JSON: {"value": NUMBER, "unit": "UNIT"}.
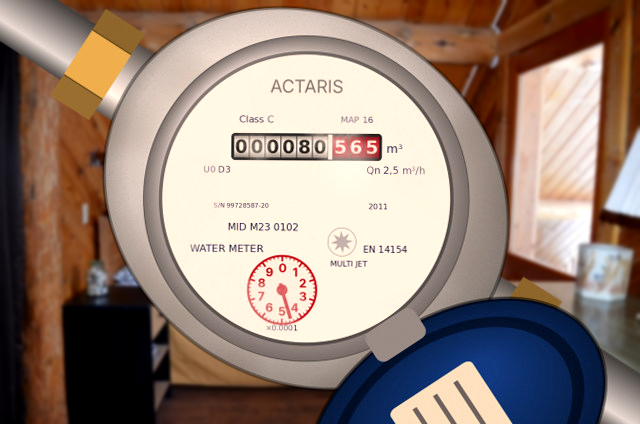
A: {"value": 80.5654, "unit": "m³"}
